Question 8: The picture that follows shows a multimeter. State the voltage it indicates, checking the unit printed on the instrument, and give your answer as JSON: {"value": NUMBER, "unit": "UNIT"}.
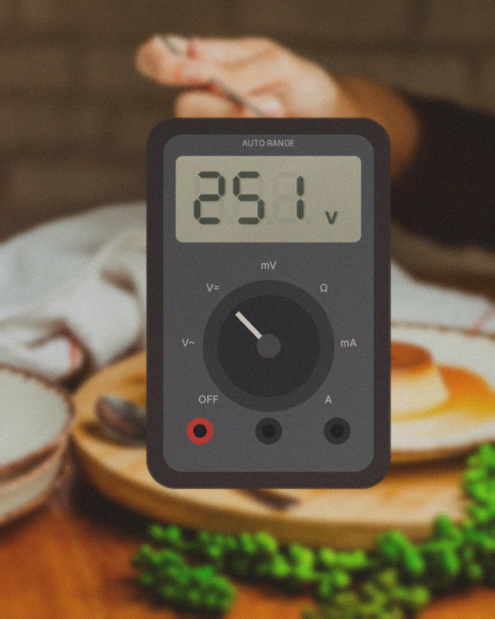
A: {"value": 251, "unit": "V"}
